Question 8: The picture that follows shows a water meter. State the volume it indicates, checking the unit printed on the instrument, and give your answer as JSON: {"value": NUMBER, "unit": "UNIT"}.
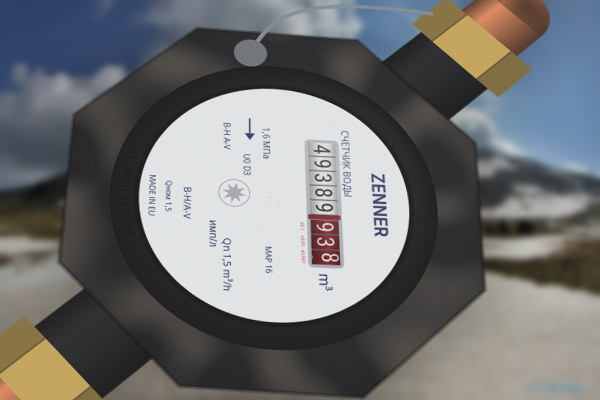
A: {"value": 49389.938, "unit": "m³"}
